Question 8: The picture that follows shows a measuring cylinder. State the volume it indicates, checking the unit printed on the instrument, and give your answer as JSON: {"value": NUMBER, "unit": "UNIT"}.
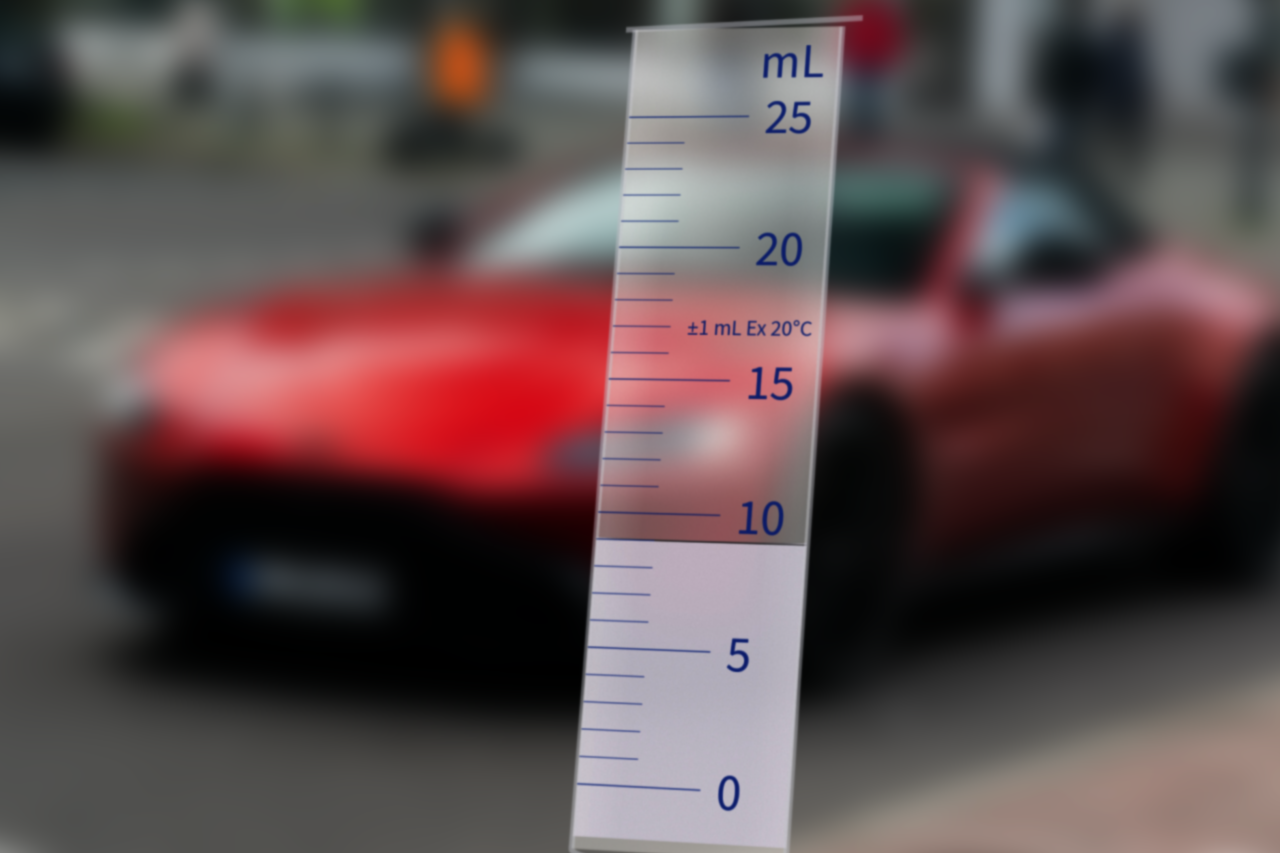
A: {"value": 9, "unit": "mL"}
